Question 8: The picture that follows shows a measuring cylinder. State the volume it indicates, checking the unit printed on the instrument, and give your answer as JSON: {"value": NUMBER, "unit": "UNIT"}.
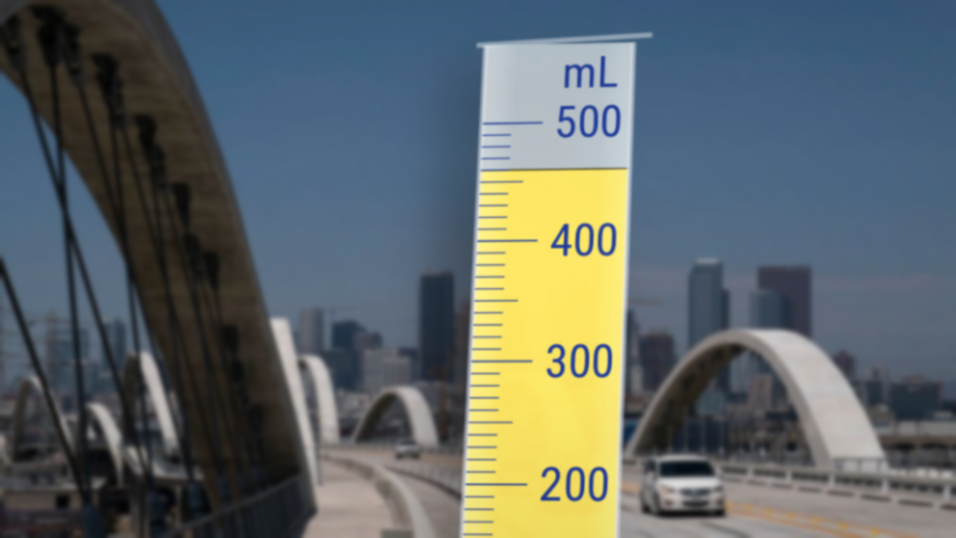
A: {"value": 460, "unit": "mL"}
